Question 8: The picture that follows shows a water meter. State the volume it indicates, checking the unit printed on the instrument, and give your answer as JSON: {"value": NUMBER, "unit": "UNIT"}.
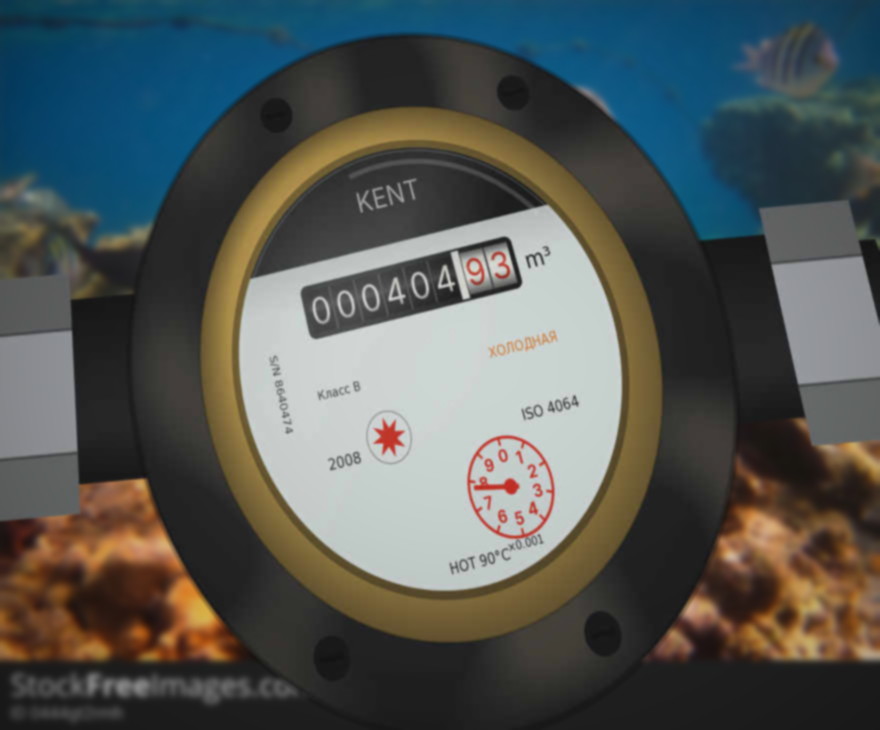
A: {"value": 404.937, "unit": "m³"}
